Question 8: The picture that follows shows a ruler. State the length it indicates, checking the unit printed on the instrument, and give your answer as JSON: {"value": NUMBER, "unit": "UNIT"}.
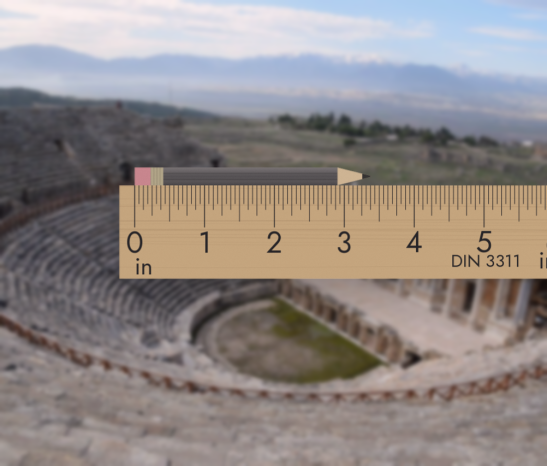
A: {"value": 3.375, "unit": "in"}
